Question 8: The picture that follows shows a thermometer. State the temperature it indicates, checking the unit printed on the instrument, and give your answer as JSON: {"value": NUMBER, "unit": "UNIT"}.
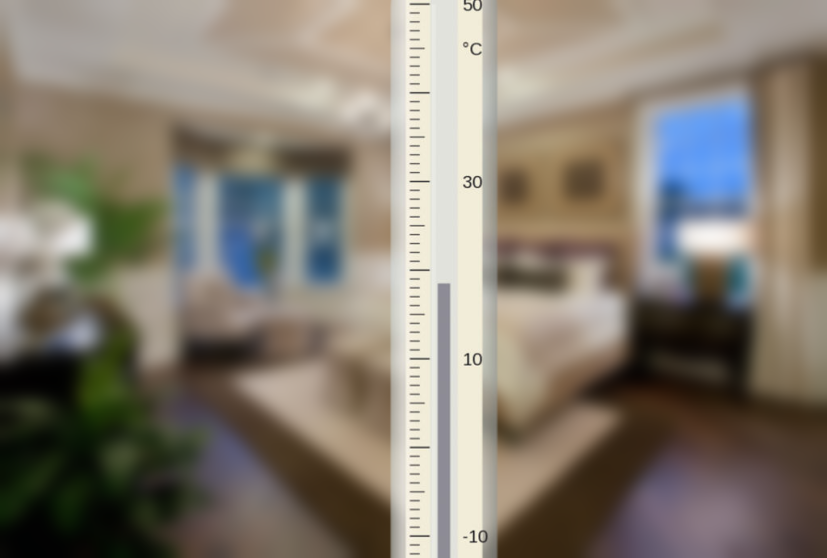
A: {"value": 18.5, "unit": "°C"}
